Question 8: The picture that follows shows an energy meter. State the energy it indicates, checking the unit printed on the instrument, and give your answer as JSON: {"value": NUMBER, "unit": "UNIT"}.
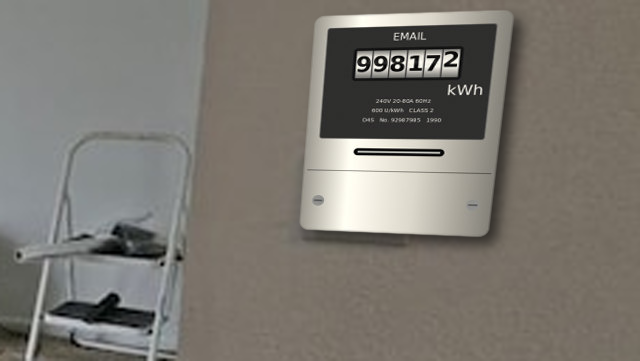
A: {"value": 998172, "unit": "kWh"}
